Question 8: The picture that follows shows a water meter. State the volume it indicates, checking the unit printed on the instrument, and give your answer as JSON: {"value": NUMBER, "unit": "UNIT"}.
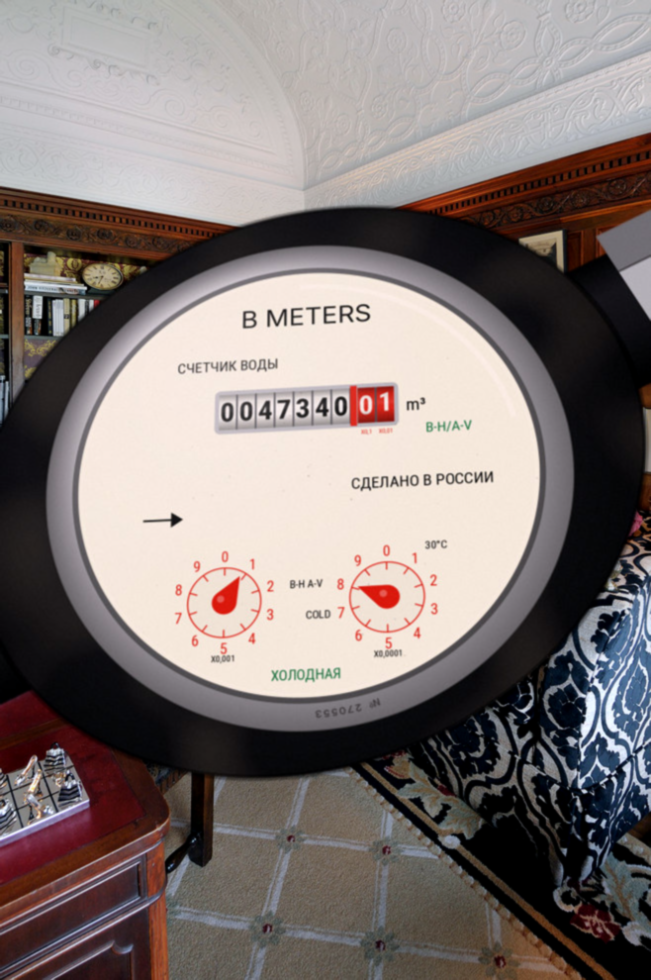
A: {"value": 47340.0108, "unit": "m³"}
